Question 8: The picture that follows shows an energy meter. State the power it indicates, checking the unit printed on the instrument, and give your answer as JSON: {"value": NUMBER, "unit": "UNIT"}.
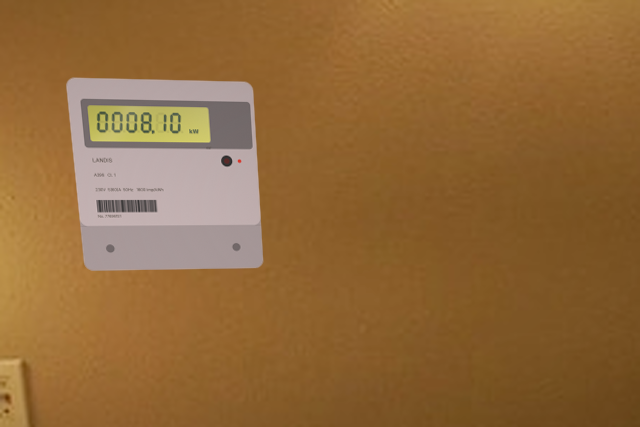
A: {"value": 8.10, "unit": "kW"}
